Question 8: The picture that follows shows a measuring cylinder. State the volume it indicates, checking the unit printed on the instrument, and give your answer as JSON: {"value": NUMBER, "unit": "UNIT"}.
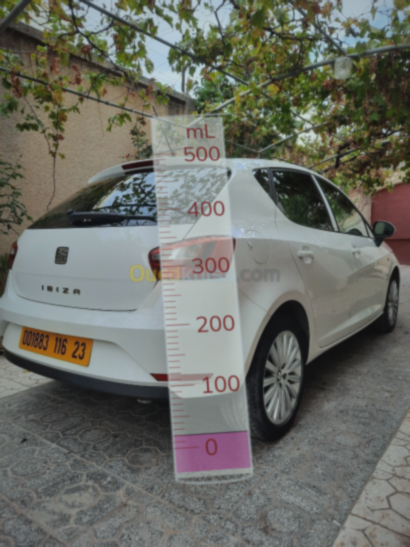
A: {"value": 20, "unit": "mL"}
